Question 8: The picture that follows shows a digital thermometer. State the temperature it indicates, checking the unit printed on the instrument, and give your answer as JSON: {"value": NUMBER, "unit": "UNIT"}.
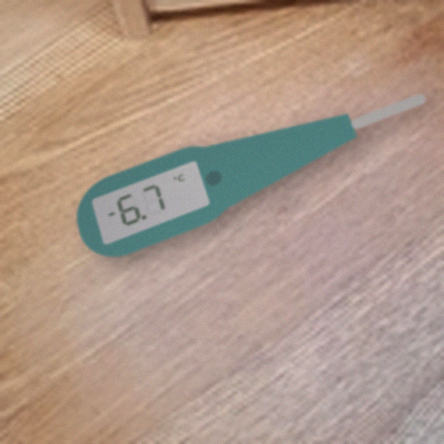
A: {"value": -6.7, "unit": "°C"}
